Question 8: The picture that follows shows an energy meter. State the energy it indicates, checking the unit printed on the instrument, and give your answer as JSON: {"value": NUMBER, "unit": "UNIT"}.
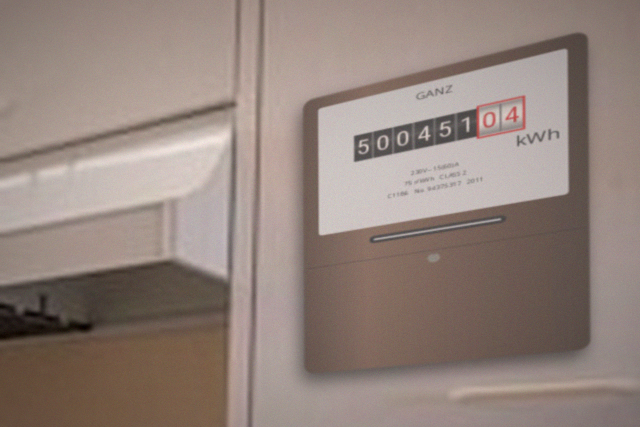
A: {"value": 500451.04, "unit": "kWh"}
